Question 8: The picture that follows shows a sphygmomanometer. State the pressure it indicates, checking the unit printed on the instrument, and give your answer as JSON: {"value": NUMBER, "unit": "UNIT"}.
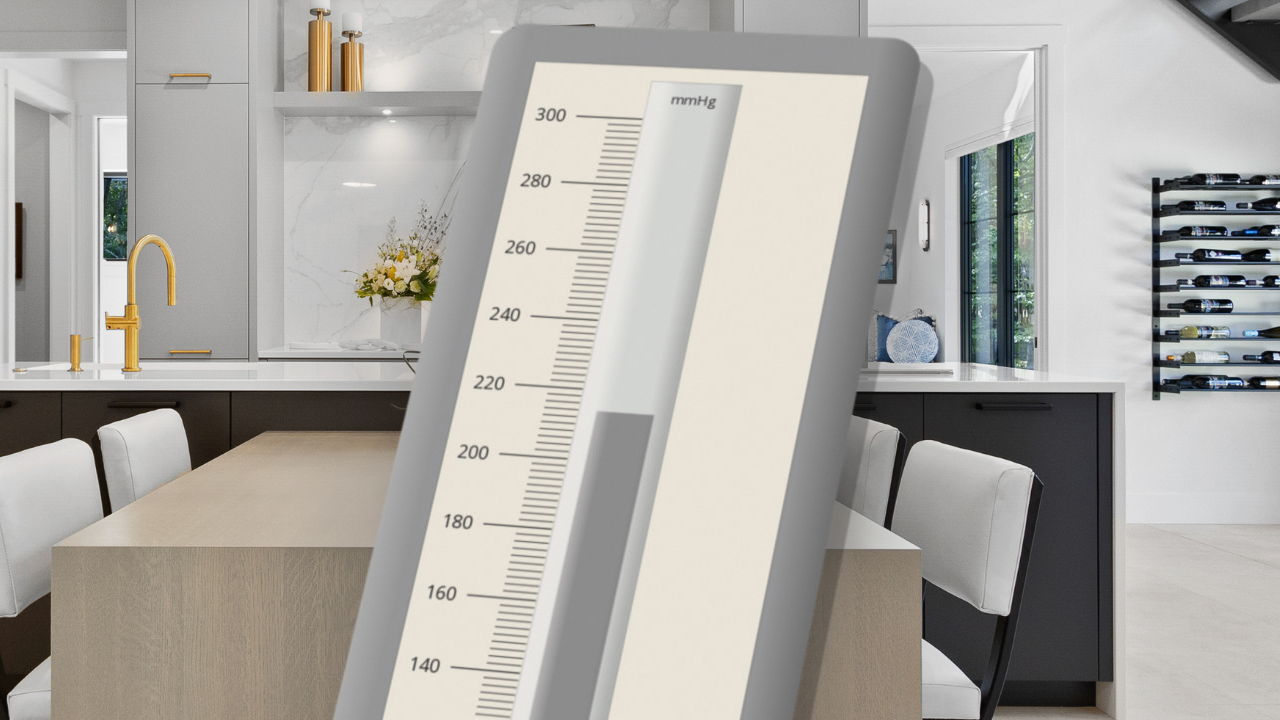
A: {"value": 214, "unit": "mmHg"}
